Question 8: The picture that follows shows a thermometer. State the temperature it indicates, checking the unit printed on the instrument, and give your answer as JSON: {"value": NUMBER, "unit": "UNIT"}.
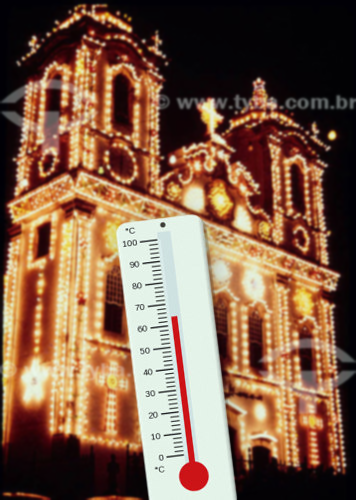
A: {"value": 64, "unit": "°C"}
